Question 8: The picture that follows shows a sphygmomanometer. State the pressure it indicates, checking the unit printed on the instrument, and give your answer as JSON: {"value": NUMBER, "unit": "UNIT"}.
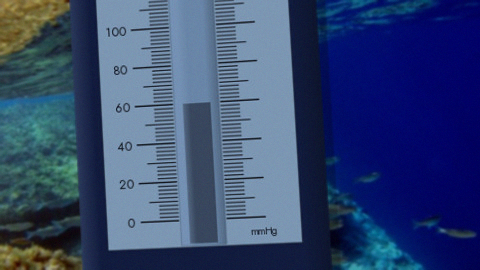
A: {"value": 60, "unit": "mmHg"}
